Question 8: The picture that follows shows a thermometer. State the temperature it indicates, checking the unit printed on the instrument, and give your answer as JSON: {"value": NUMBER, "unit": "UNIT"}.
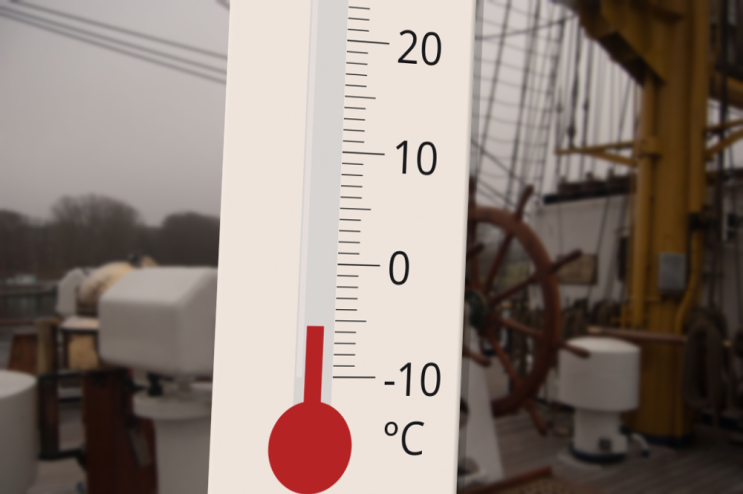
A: {"value": -5.5, "unit": "°C"}
